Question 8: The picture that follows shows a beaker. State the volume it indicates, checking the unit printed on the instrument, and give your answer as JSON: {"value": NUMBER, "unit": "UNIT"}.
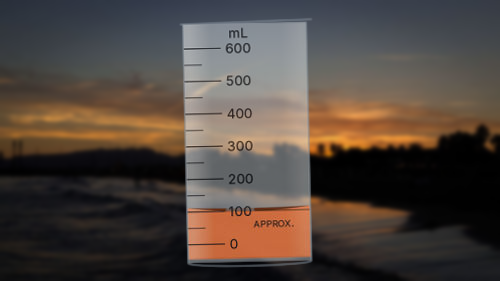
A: {"value": 100, "unit": "mL"}
